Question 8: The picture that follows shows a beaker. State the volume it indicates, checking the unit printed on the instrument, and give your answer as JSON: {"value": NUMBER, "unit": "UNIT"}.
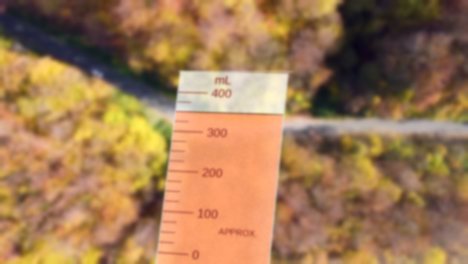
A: {"value": 350, "unit": "mL"}
